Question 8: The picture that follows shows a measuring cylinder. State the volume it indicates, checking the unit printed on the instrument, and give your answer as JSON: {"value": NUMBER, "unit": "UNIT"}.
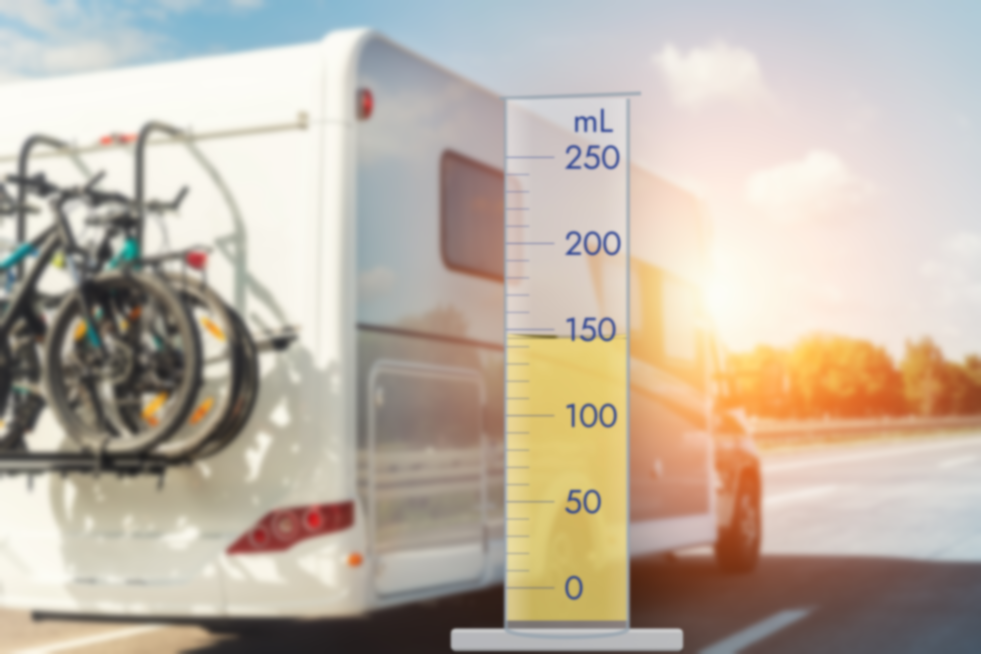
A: {"value": 145, "unit": "mL"}
